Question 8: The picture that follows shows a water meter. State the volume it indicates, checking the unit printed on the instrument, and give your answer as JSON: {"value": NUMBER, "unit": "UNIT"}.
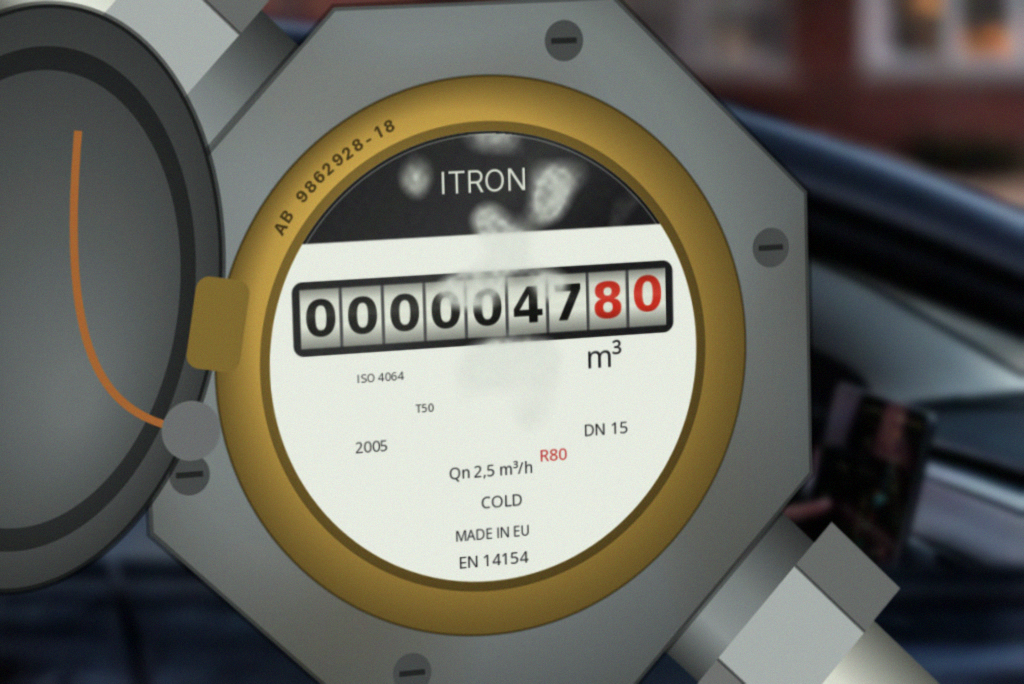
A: {"value": 47.80, "unit": "m³"}
